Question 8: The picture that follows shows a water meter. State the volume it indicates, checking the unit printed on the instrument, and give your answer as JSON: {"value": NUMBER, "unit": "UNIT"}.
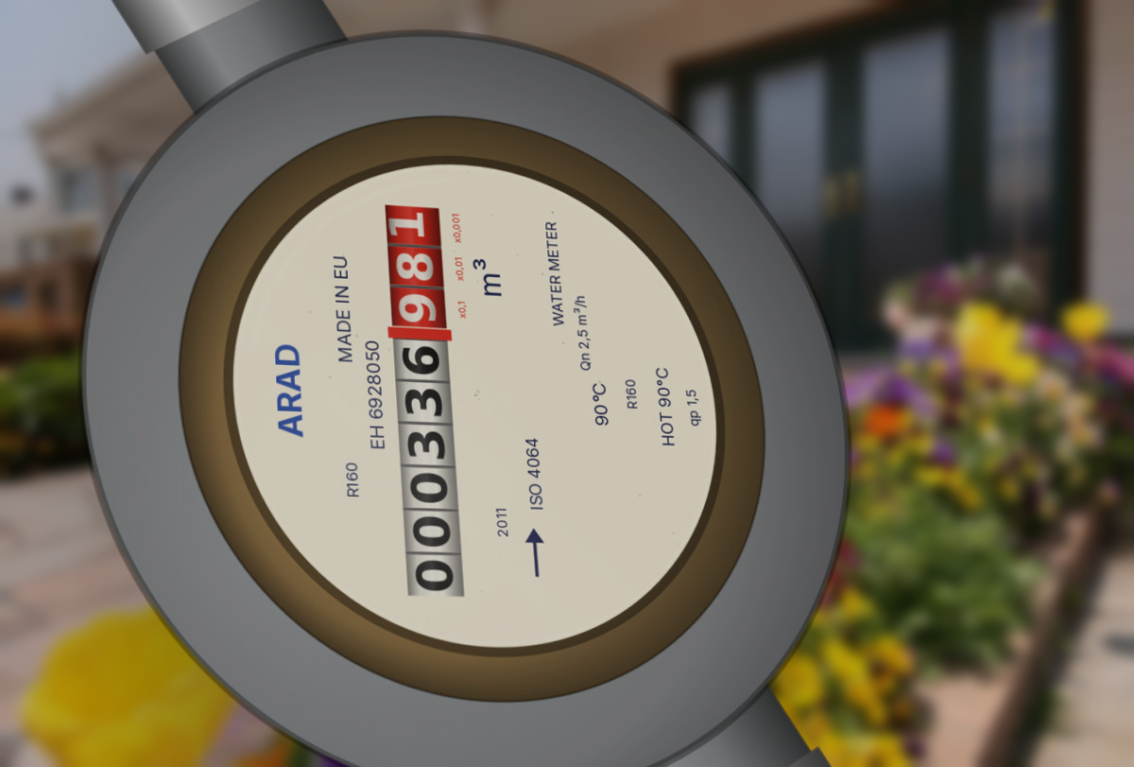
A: {"value": 336.981, "unit": "m³"}
